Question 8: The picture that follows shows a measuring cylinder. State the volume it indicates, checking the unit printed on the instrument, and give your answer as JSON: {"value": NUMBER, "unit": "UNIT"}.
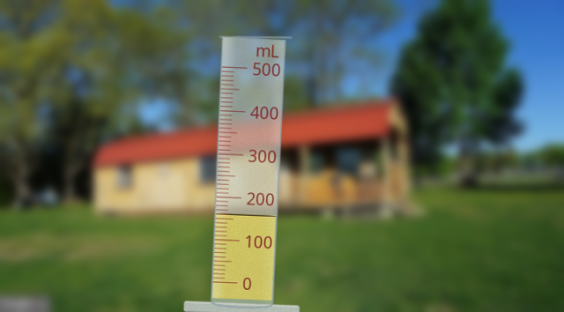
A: {"value": 160, "unit": "mL"}
